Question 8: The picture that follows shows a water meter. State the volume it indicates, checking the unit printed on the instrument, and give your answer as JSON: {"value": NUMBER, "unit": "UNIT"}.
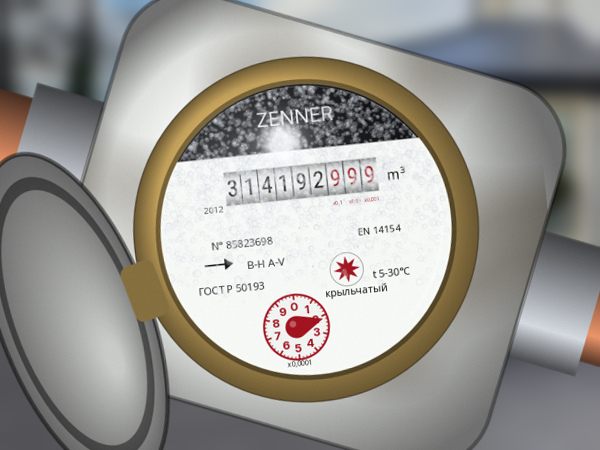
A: {"value": 314192.9992, "unit": "m³"}
